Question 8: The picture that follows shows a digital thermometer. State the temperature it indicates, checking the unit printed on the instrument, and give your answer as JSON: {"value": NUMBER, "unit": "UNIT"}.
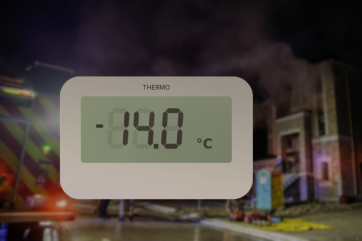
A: {"value": -14.0, "unit": "°C"}
